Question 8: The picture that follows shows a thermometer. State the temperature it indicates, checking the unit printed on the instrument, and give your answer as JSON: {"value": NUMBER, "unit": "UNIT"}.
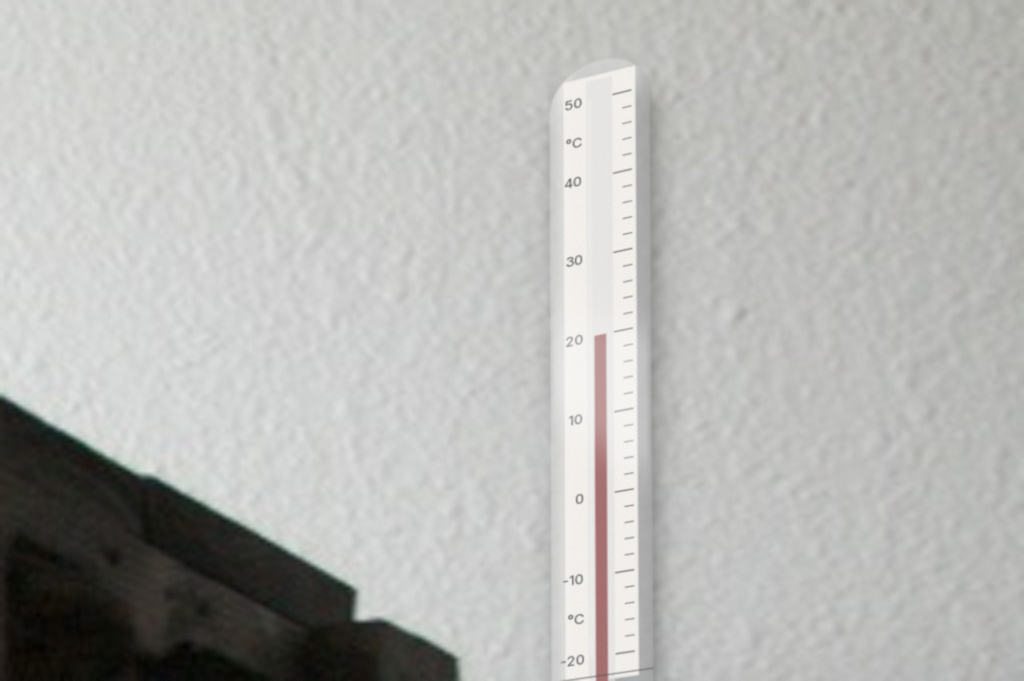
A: {"value": 20, "unit": "°C"}
